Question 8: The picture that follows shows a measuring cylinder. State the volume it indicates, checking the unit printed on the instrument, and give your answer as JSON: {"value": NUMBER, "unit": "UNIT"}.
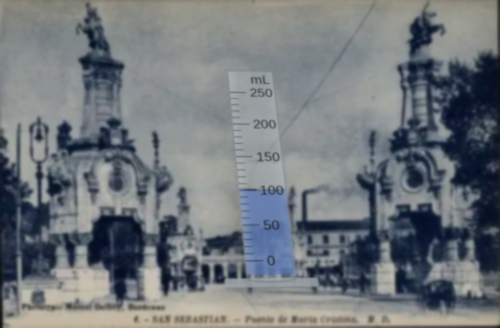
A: {"value": 100, "unit": "mL"}
